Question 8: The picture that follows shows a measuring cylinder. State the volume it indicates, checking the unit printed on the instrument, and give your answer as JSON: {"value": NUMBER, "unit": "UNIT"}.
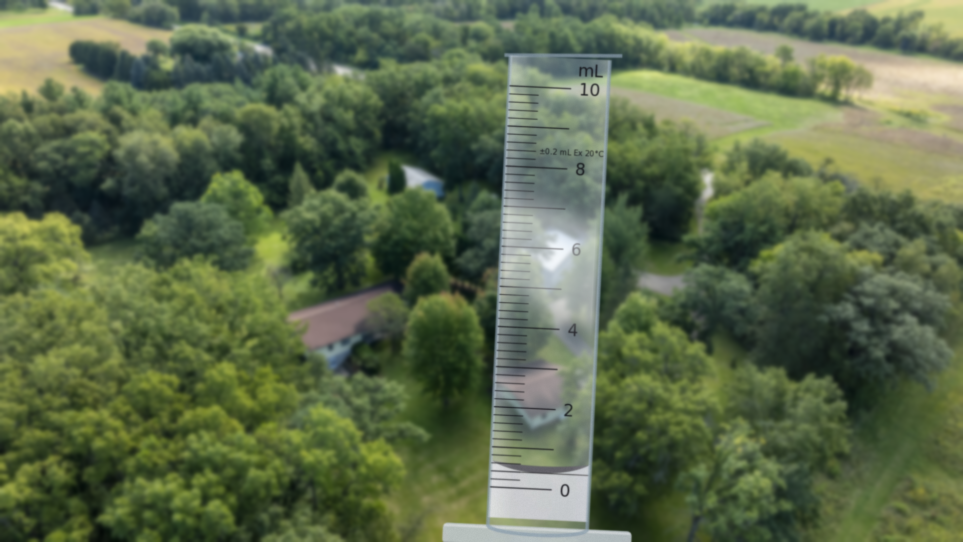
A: {"value": 0.4, "unit": "mL"}
